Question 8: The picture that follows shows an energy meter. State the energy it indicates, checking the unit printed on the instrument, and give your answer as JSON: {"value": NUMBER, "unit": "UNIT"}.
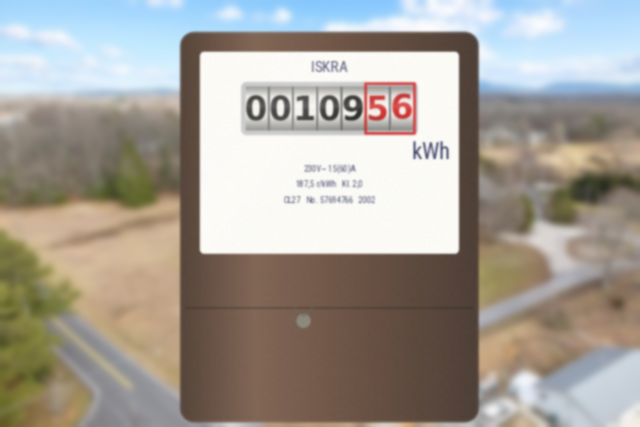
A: {"value": 109.56, "unit": "kWh"}
